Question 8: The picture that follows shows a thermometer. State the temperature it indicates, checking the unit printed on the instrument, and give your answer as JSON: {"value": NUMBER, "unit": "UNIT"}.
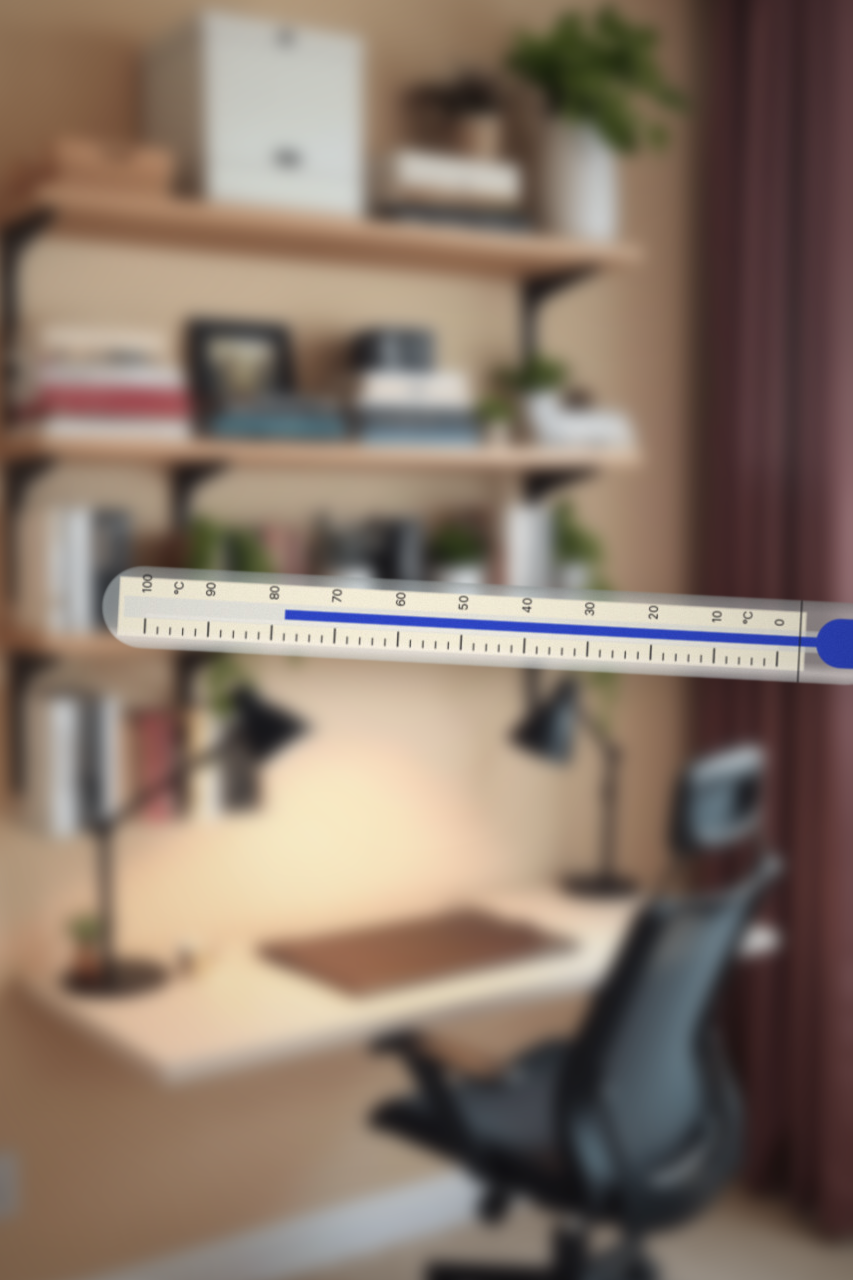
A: {"value": 78, "unit": "°C"}
